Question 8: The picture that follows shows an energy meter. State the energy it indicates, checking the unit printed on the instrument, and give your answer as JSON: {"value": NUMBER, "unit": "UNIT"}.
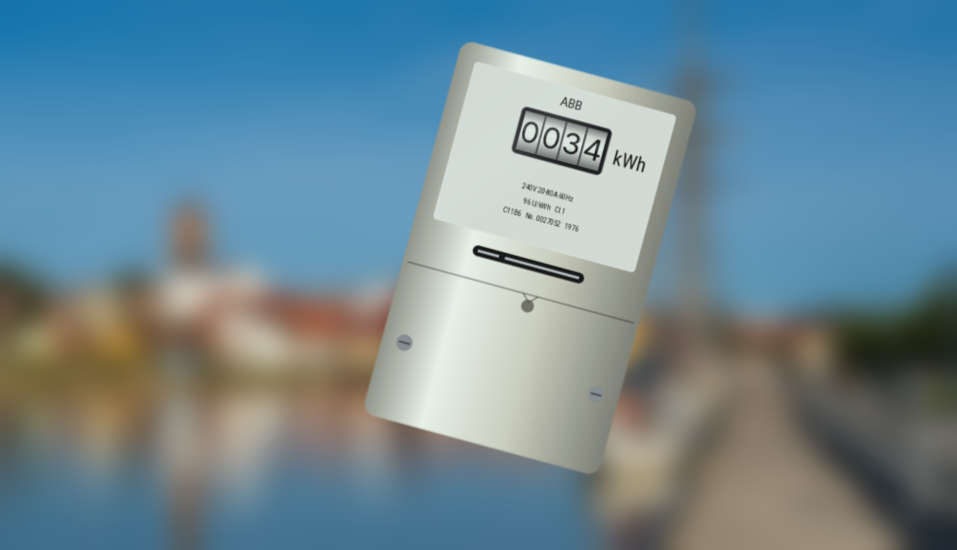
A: {"value": 34, "unit": "kWh"}
